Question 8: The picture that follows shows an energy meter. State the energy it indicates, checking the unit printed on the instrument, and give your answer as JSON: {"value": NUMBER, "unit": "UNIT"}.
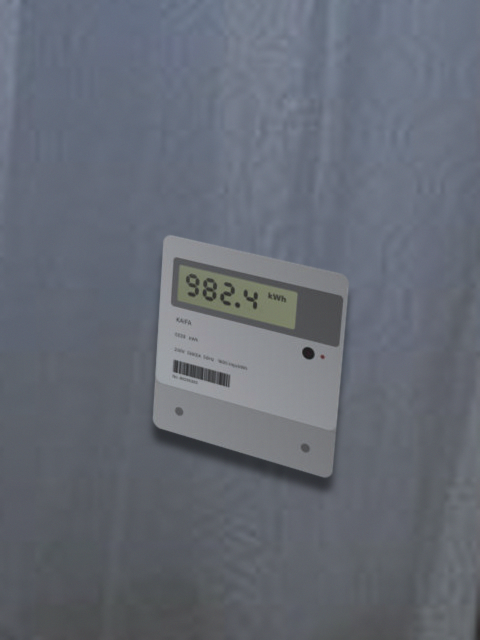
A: {"value": 982.4, "unit": "kWh"}
